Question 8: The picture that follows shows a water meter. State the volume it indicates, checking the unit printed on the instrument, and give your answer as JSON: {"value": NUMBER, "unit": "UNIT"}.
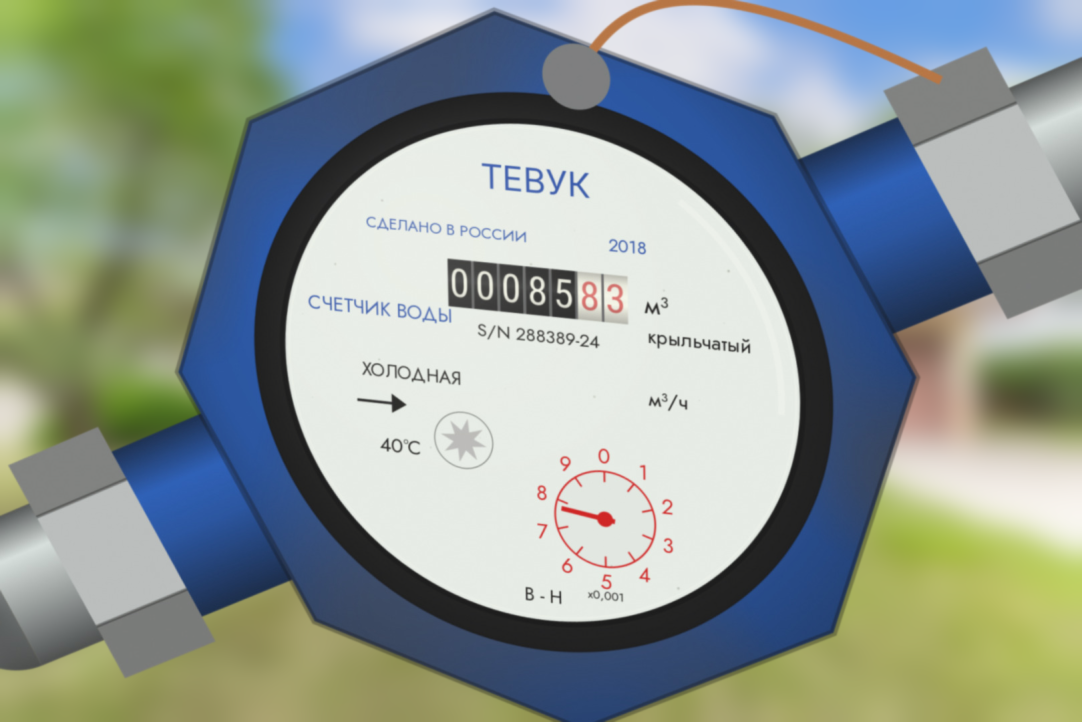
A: {"value": 85.837, "unit": "m³"}
